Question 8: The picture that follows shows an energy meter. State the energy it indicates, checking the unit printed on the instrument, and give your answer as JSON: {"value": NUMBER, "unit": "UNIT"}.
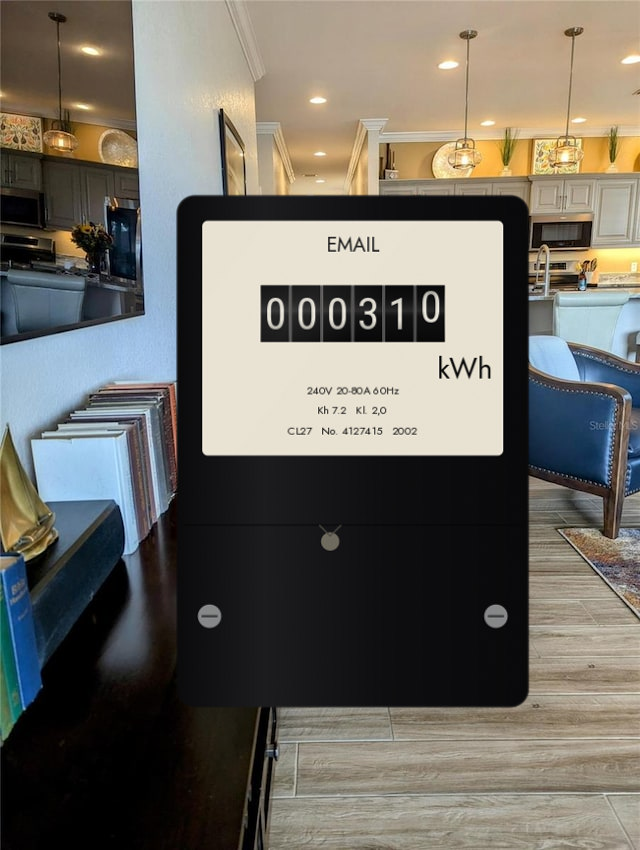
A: {"value": 310, "unit": "kWh"}
